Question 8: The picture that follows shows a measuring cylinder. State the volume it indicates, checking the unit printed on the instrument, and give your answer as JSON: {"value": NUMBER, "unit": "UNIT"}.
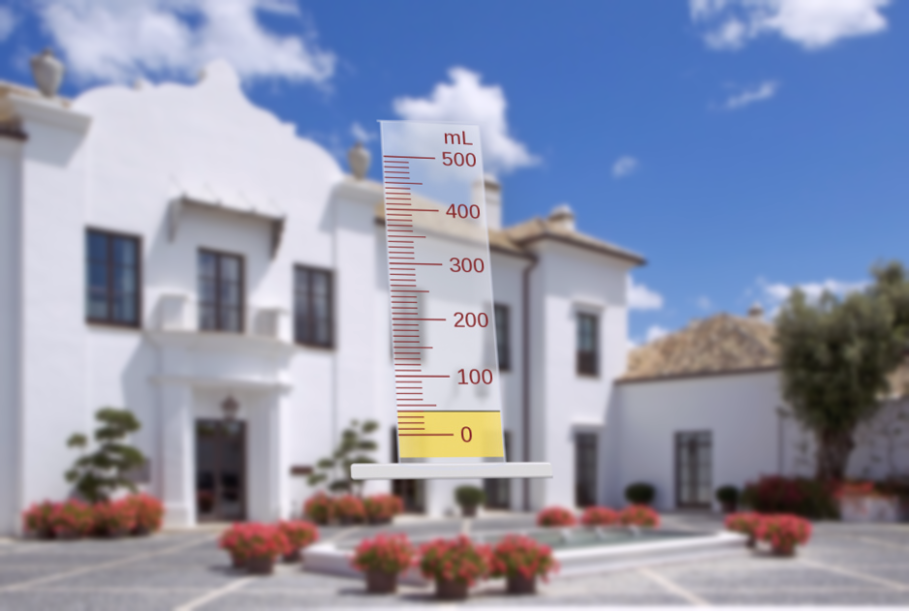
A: {"value": 40, "unit": "mL"}
